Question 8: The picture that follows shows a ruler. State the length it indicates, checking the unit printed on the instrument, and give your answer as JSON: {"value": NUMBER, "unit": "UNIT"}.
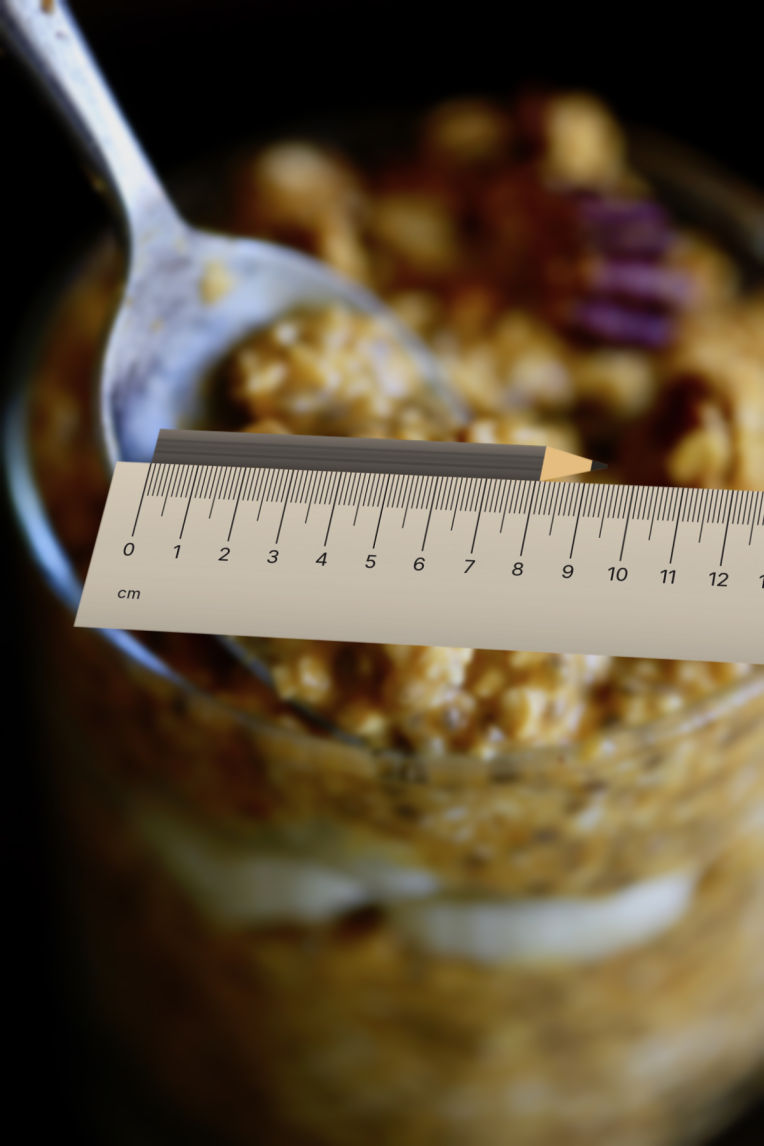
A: {"value": 9.4, "unit": "cm"}
